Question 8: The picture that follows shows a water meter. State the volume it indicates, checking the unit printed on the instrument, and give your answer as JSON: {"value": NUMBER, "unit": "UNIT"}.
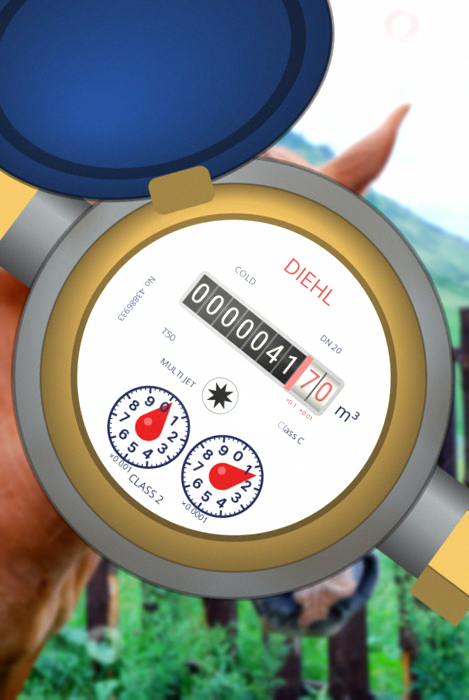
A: {"value": 41.7001, "unit": "m³"}
